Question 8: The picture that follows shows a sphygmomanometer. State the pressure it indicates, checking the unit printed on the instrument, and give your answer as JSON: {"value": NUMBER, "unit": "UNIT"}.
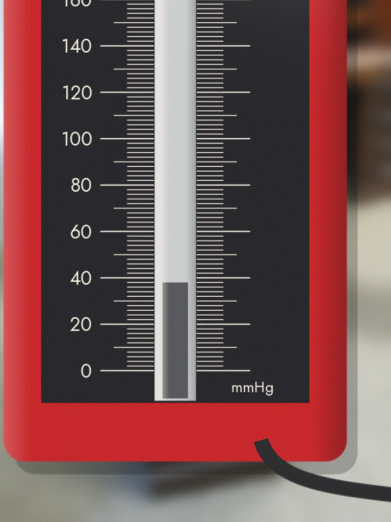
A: {"value": 38, "unit": "mmHg"}
